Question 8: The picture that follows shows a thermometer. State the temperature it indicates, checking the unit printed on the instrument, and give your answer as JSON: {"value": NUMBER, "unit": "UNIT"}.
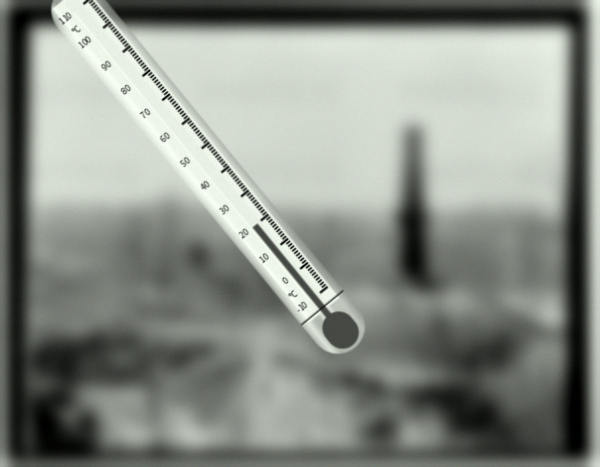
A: {"value": 20, "unit": "°C"}
